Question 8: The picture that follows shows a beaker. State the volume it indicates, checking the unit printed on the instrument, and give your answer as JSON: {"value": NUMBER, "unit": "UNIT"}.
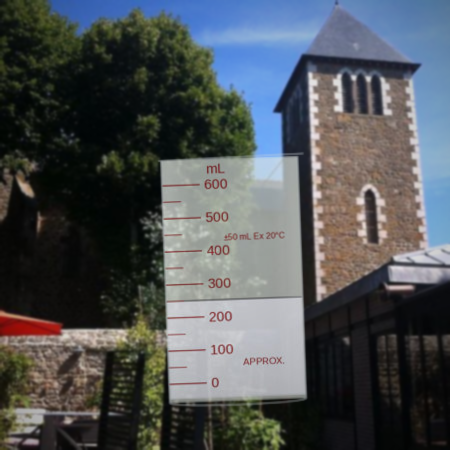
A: {"value": 250, "unit": "mL"}
